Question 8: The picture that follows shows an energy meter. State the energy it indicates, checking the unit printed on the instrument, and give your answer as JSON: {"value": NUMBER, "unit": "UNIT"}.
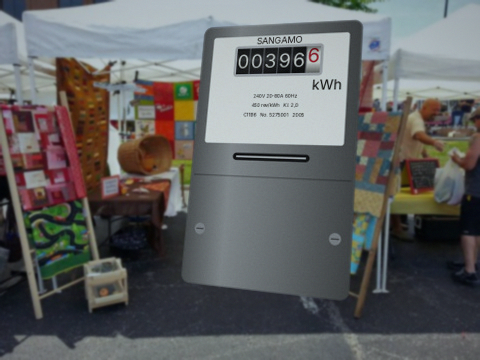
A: {"value": 396.6, "unit": "kWh"}
